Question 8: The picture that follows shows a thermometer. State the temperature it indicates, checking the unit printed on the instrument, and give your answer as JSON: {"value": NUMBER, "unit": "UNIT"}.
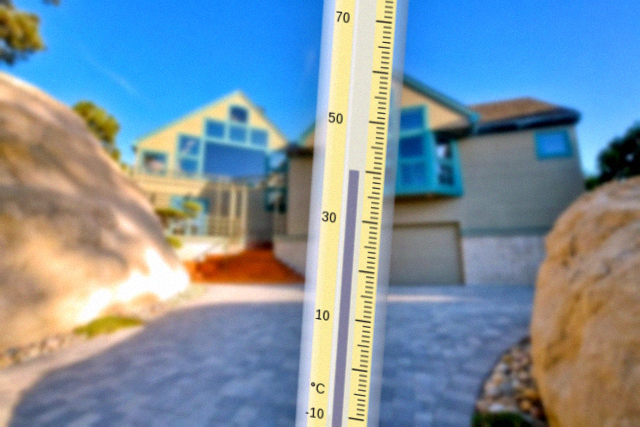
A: {"value": 40, "unit": "°C"}
